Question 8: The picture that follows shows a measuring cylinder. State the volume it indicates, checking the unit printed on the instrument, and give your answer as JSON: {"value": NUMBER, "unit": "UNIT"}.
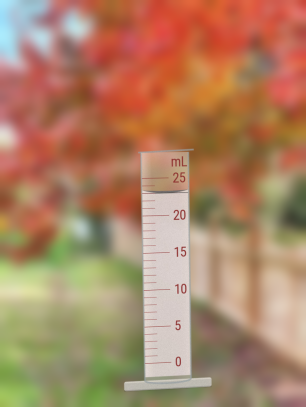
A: {"value": 23, "unit": "mL"}
